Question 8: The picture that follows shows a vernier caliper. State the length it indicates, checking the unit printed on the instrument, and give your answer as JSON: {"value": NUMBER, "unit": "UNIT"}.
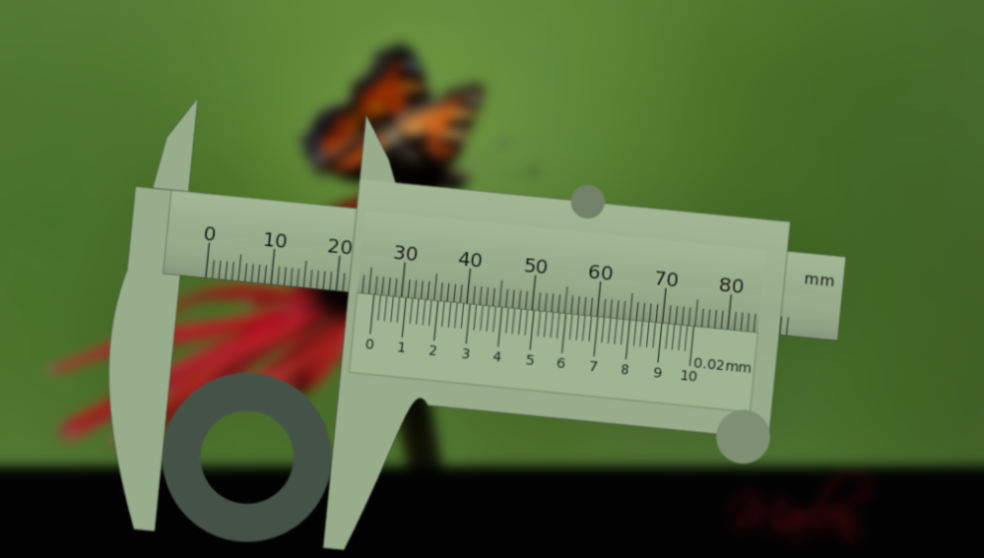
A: {"value": 25.8, "unit": "mm"}
